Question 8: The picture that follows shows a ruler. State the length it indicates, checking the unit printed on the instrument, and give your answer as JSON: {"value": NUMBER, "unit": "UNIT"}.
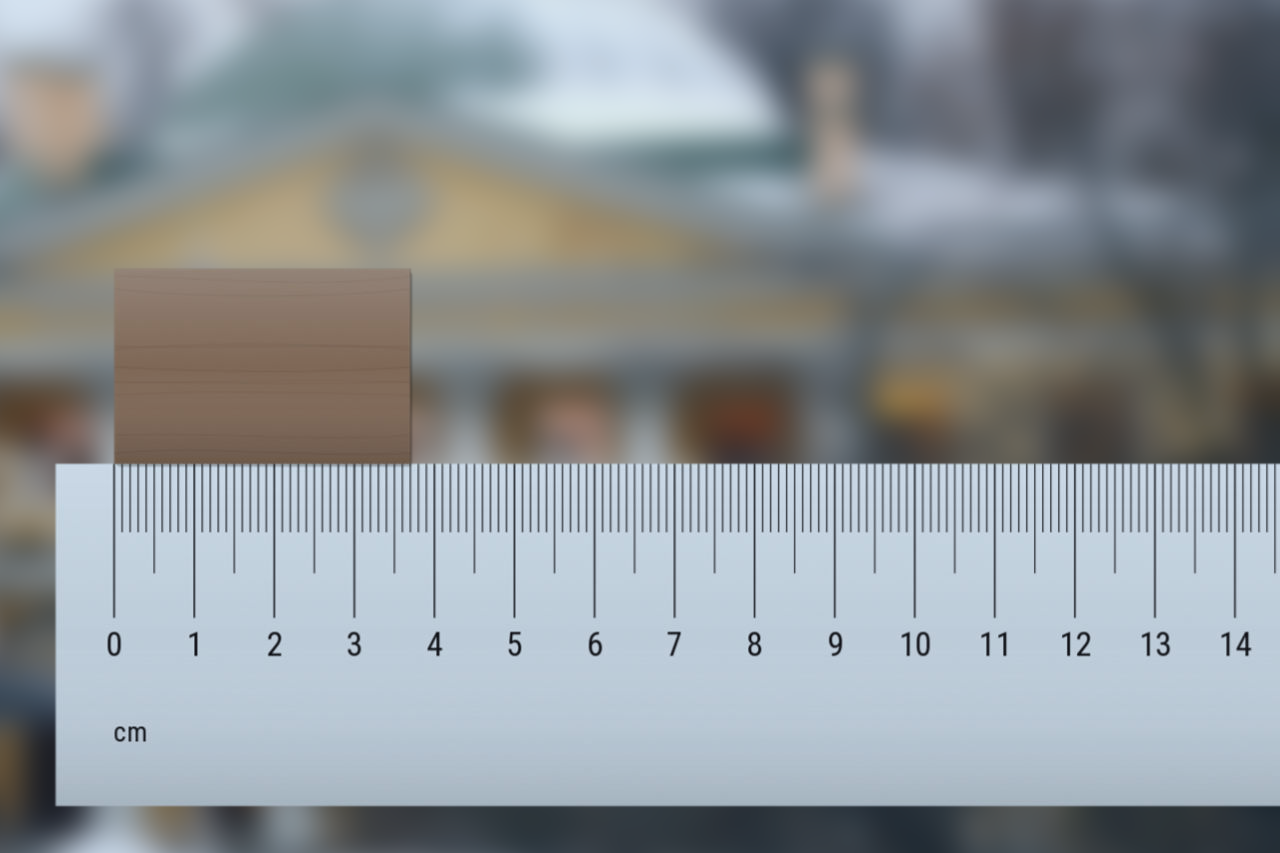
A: {"value": 3.7, "unit": "cm"}
